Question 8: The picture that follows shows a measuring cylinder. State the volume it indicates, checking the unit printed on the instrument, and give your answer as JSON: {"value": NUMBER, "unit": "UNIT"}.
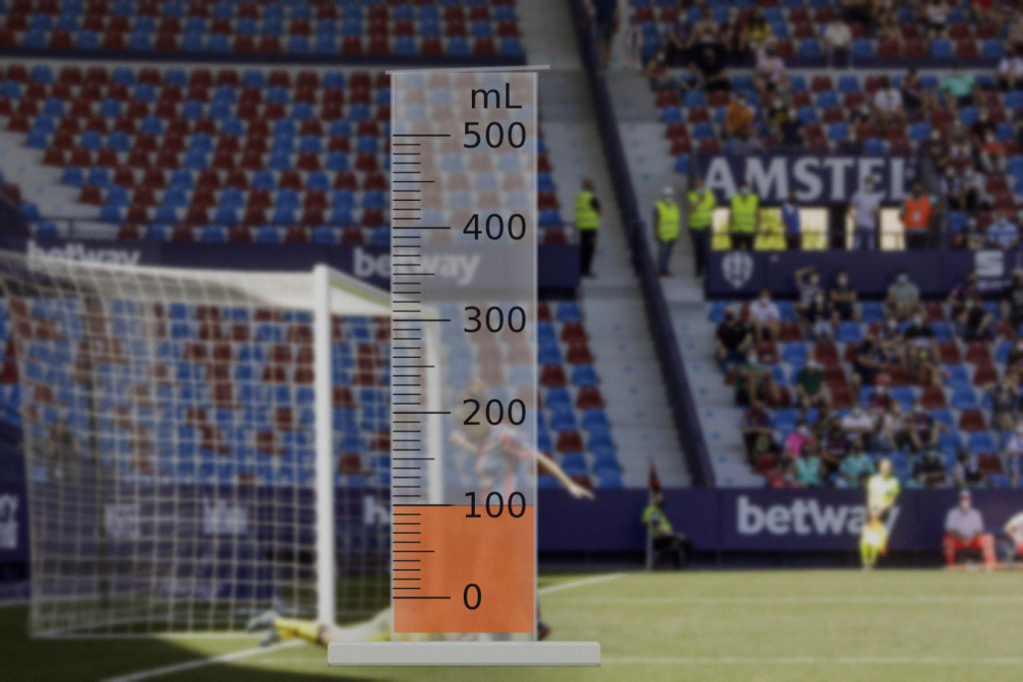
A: {"value": 100, "unit": "mL"}
